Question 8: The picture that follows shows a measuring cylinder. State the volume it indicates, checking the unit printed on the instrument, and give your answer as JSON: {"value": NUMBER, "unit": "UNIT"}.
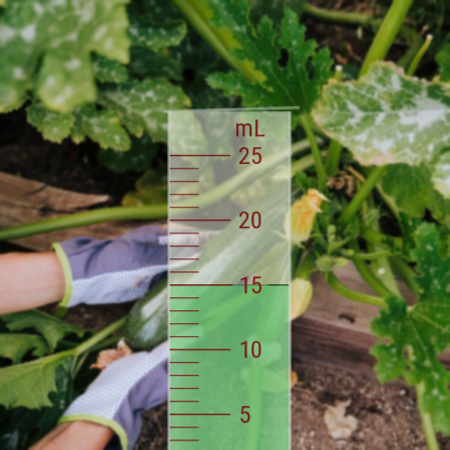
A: {"value": 15, "unit": "mL"}
